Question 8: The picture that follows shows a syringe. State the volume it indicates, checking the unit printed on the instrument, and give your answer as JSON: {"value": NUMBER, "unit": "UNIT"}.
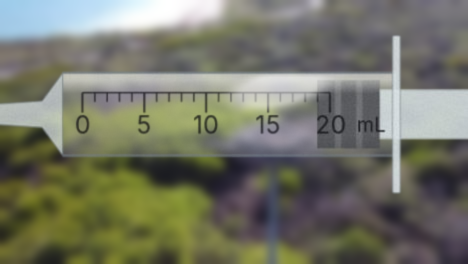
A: {"value": 19, "unit": "mL"}
